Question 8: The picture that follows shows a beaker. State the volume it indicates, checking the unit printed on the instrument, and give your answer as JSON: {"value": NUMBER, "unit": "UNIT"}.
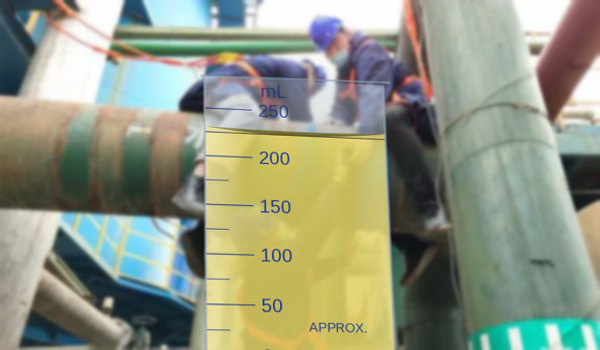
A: {"value": 225, "unit": "mL"}
